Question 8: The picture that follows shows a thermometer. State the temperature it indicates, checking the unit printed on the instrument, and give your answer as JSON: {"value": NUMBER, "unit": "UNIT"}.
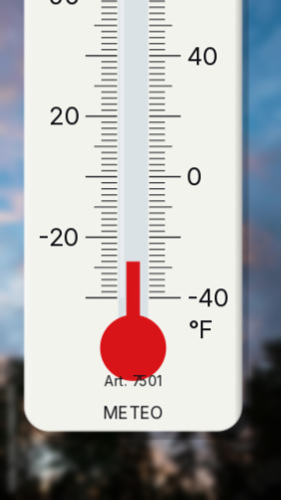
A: {"value": -28, "unit": "°F"}
